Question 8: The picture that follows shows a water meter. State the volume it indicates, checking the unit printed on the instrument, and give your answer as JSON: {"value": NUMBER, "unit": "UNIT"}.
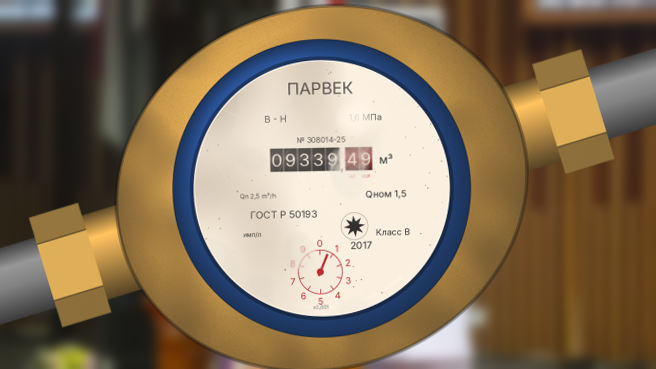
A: {"value": 9339.490, "unit": "m³"}
